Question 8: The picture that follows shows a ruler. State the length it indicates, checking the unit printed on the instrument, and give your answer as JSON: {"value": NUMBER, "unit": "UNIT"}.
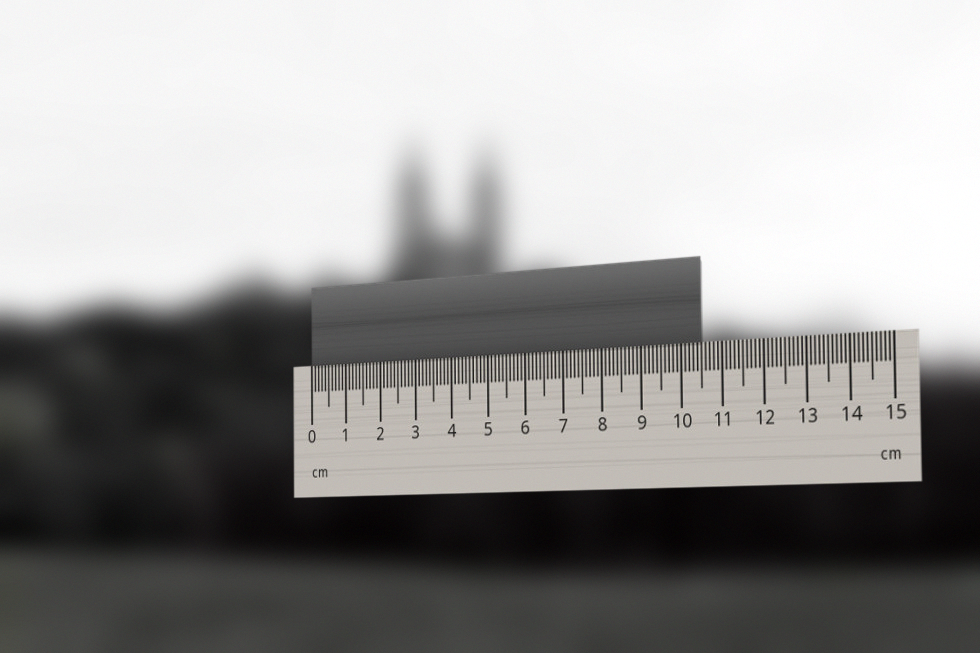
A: {"value": 10.5, "unit": "cm"}
